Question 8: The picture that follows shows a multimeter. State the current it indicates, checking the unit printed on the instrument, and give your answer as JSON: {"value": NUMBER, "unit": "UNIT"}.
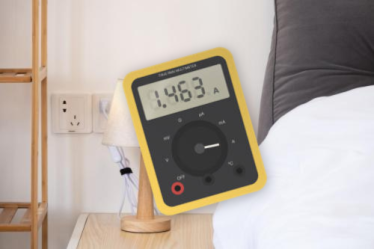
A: {"value": 1.463, "unit": "A"}
